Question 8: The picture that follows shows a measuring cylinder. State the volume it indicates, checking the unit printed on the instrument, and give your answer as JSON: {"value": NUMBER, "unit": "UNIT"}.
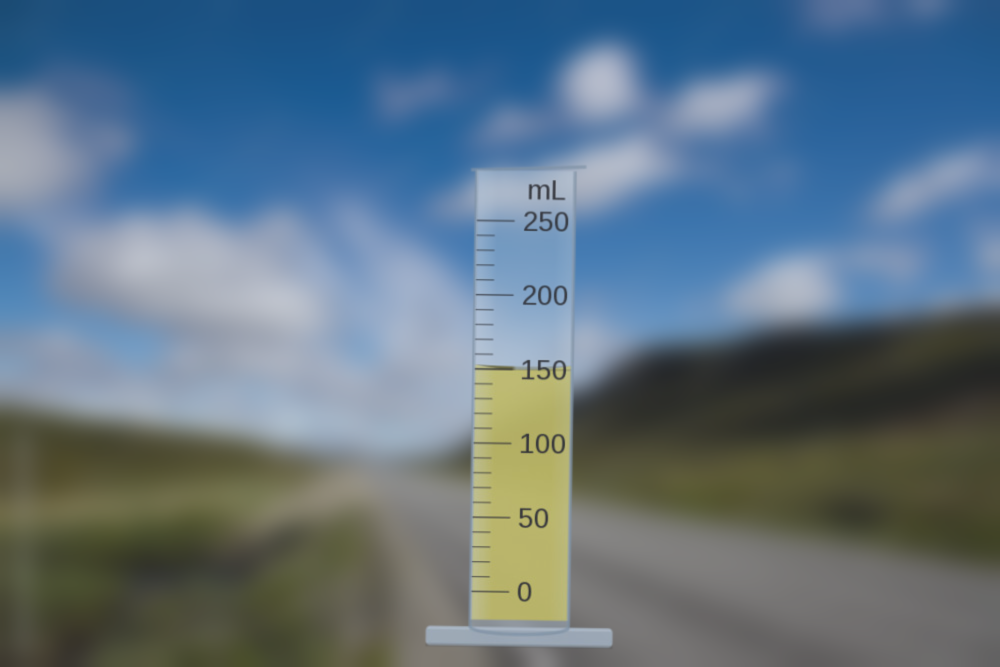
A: {"value": 150, "unit": "mL"}
